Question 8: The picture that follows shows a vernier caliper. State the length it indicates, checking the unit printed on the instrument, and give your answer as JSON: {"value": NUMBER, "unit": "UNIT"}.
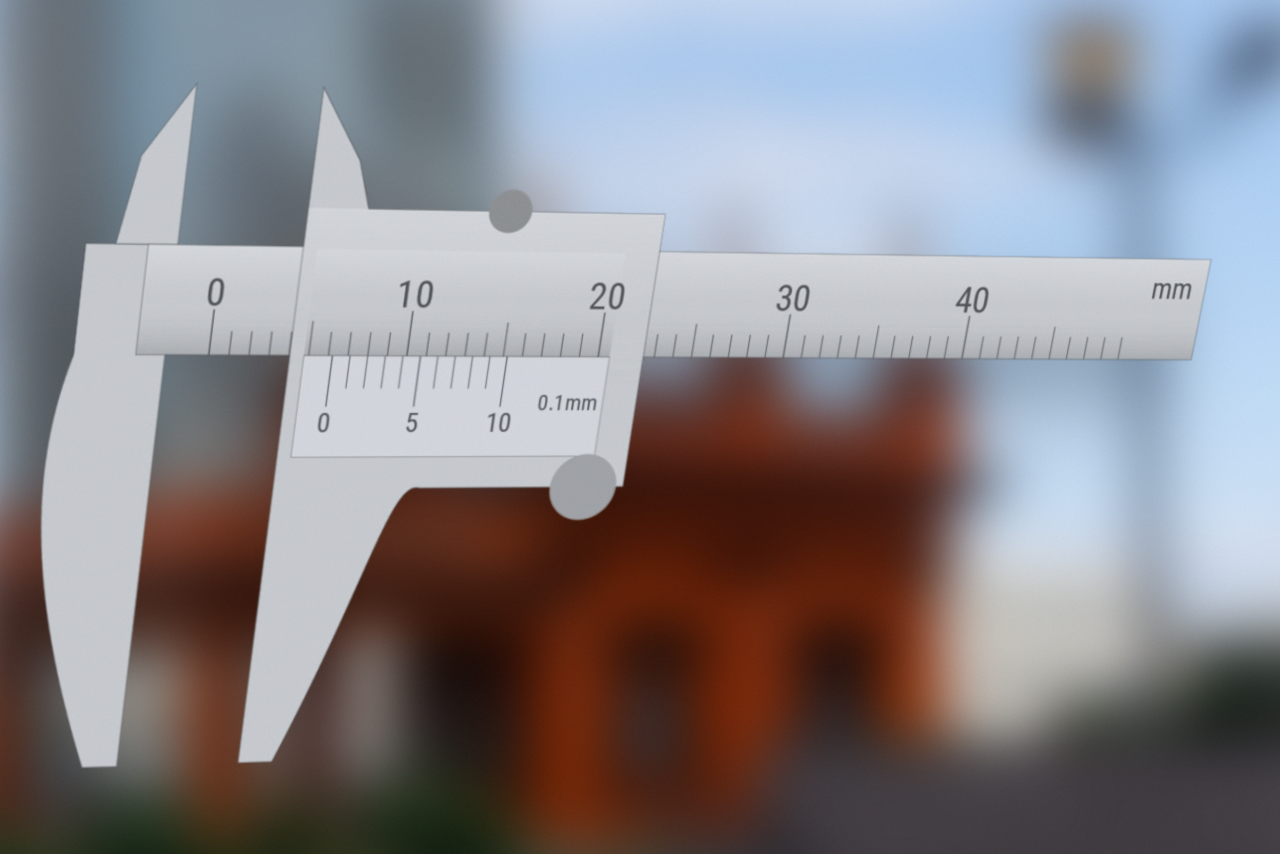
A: {"value": 6.2, "unit": "mm"}
